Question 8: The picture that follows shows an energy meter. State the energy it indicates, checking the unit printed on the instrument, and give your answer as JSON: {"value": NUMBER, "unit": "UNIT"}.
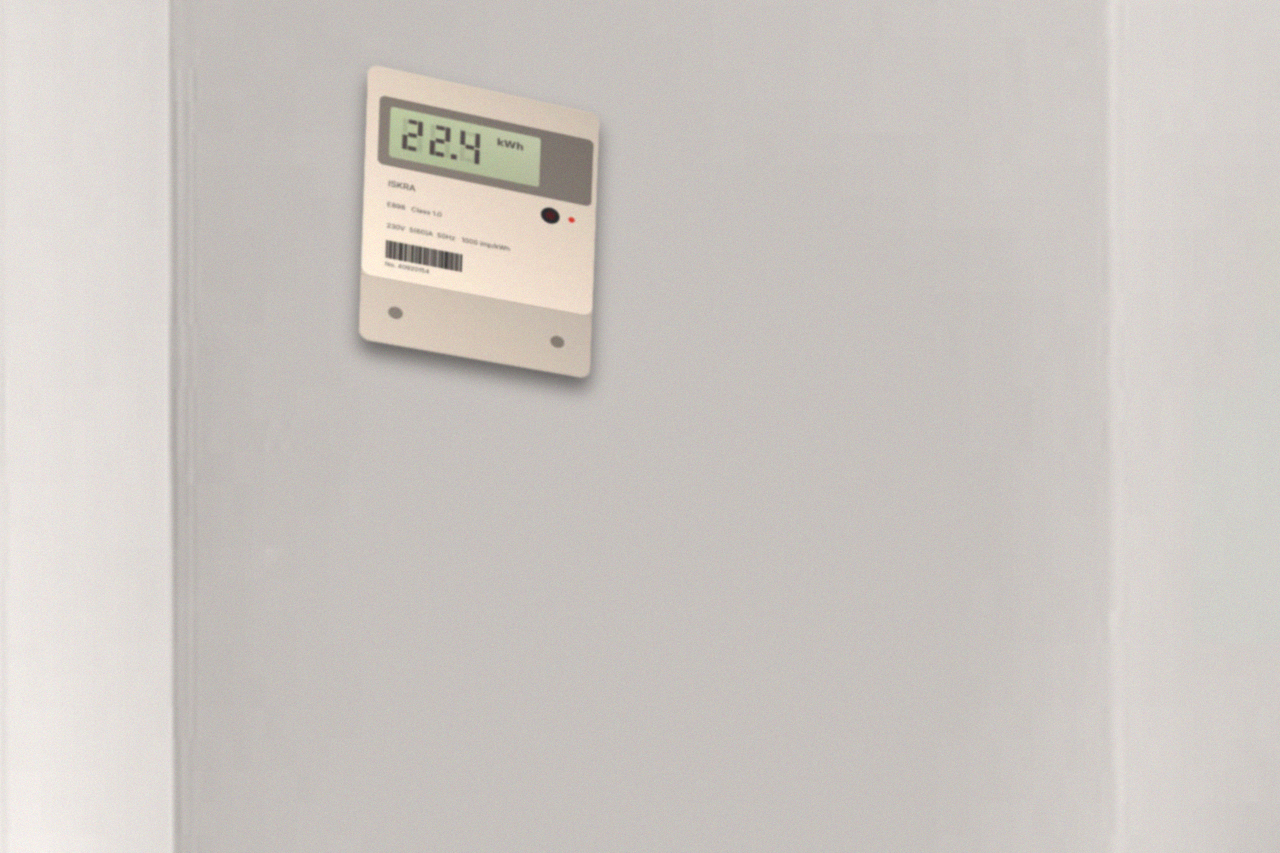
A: {"value": 22.4, "unit": "kWh"}
